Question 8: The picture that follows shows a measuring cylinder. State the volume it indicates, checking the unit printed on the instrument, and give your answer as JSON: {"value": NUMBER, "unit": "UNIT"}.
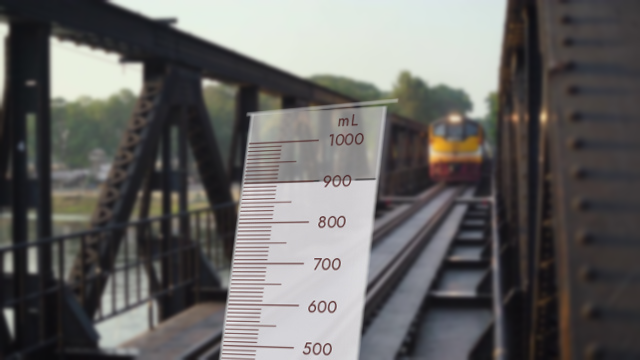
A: {"value": 900, "unit": "mL"}
